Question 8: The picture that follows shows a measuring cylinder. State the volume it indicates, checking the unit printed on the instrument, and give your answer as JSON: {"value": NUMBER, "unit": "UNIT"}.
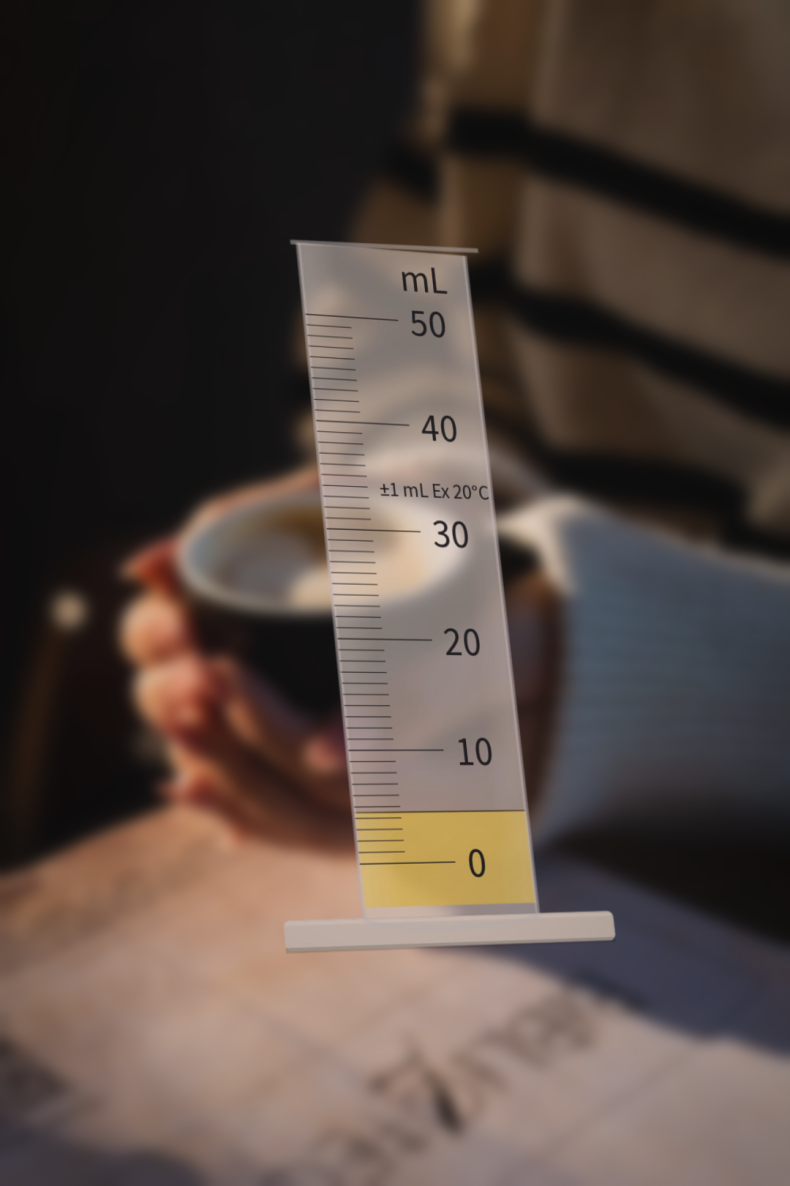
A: {"value": 4.5, "unit": "mL"}
